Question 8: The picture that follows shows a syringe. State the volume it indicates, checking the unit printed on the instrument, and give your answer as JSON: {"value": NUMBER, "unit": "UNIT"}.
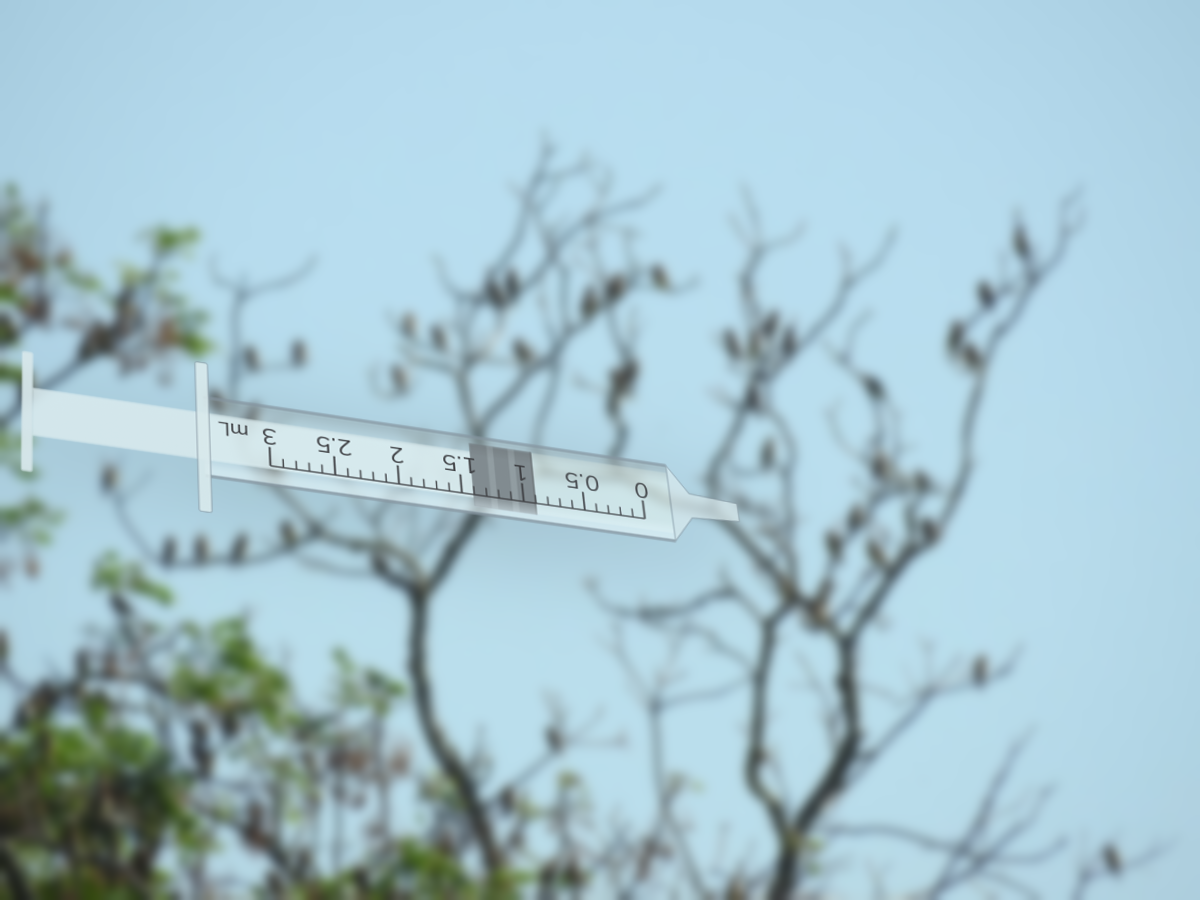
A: {"value": 0.9, "unit": "mL"}
